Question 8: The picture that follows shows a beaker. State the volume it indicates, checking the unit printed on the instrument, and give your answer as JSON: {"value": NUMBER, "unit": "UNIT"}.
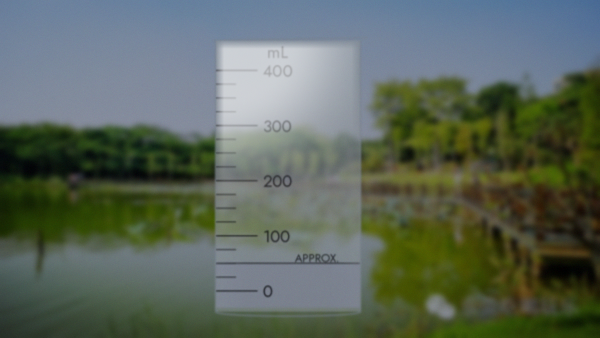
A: {"value": 50, "unit": "mL"}
